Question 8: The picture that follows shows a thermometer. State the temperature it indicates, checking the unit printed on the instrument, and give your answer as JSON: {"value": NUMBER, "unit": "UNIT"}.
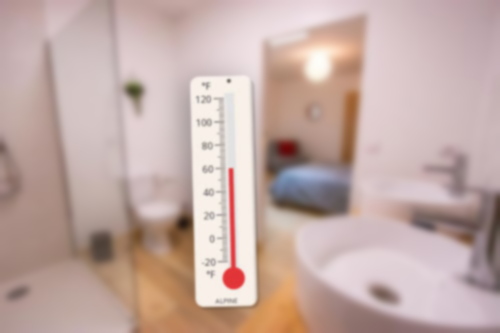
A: {"value": 60, "unit": "°F"}
